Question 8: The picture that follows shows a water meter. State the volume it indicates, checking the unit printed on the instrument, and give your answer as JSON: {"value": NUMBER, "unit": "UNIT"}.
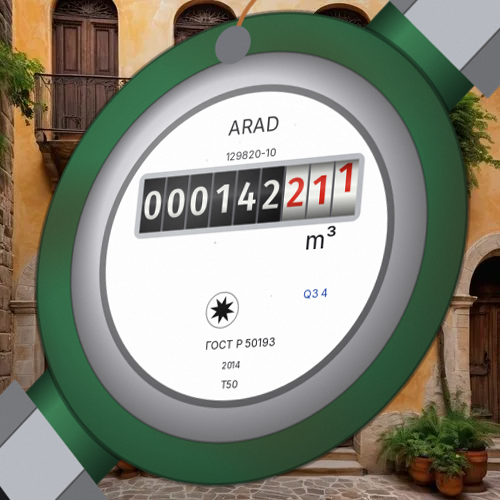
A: {"value": 142.211, "unit": "m³"}
